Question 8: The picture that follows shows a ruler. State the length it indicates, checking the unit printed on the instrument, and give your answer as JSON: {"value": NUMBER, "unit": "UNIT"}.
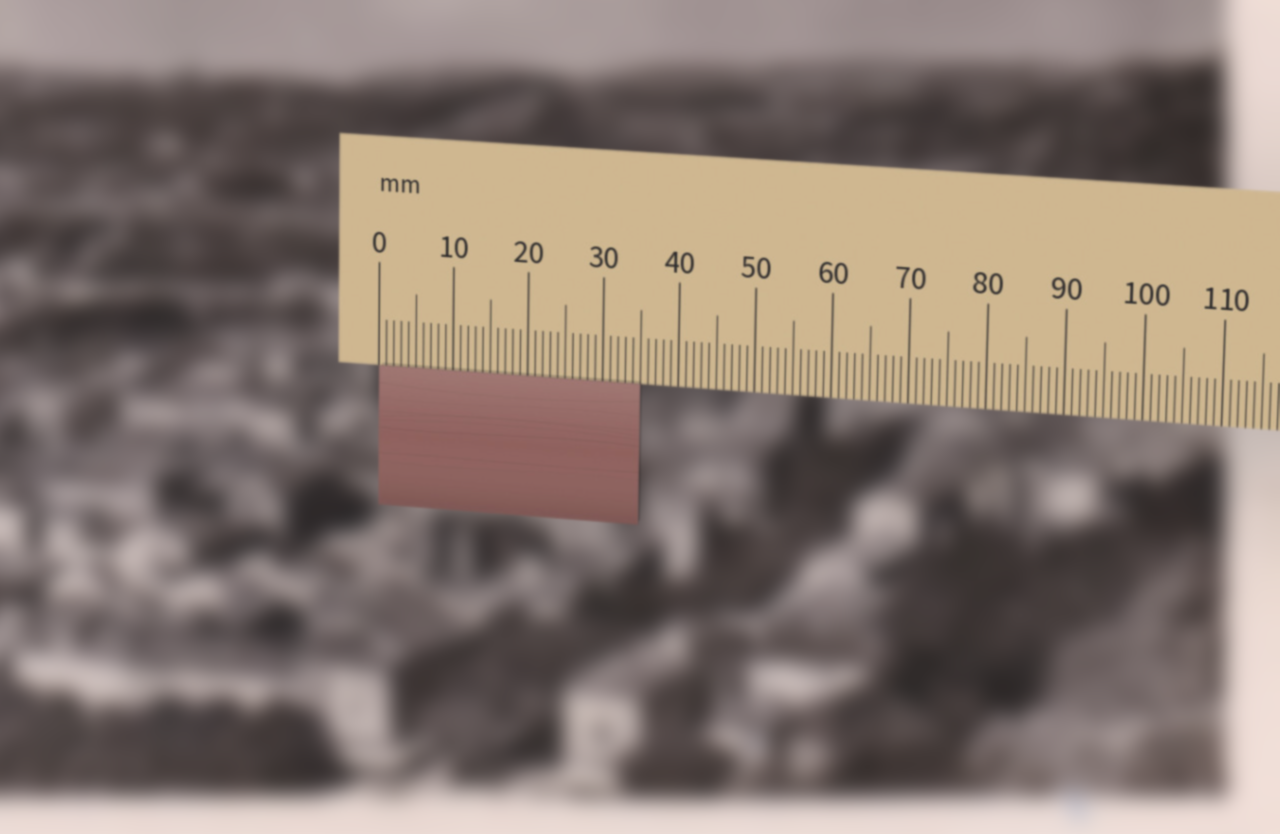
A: {"value": 35, "unit": "mm"}
